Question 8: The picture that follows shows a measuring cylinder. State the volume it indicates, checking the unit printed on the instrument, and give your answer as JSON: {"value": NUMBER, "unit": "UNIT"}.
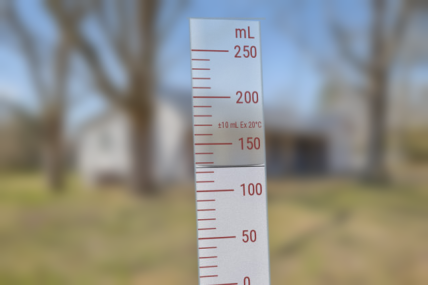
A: {"value": 125, "unit": "mL"}
